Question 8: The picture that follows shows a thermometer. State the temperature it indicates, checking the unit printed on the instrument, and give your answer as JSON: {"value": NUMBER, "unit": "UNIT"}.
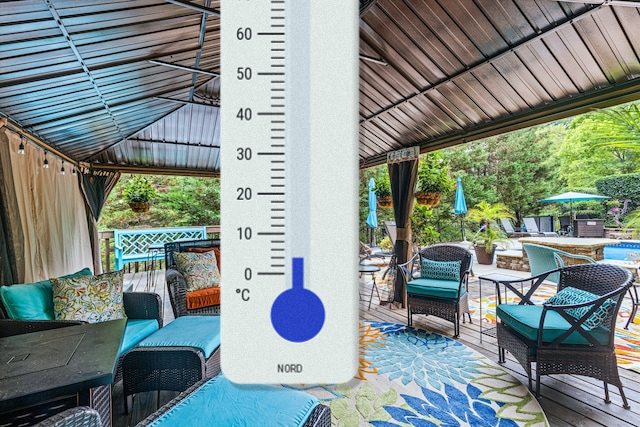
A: {"value": 4, "unit": "°C"}
